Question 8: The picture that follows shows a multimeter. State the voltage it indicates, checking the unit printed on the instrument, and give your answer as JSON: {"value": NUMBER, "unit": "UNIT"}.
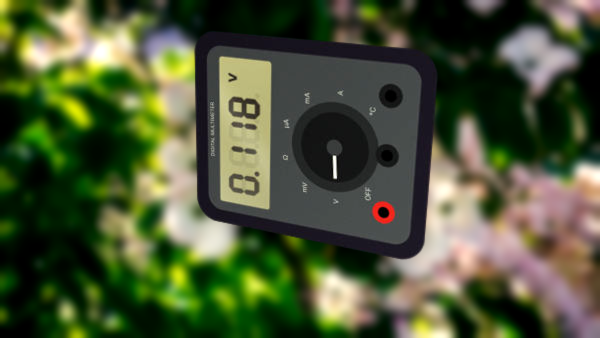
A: {"value": 0.118, "unit": "V"}
